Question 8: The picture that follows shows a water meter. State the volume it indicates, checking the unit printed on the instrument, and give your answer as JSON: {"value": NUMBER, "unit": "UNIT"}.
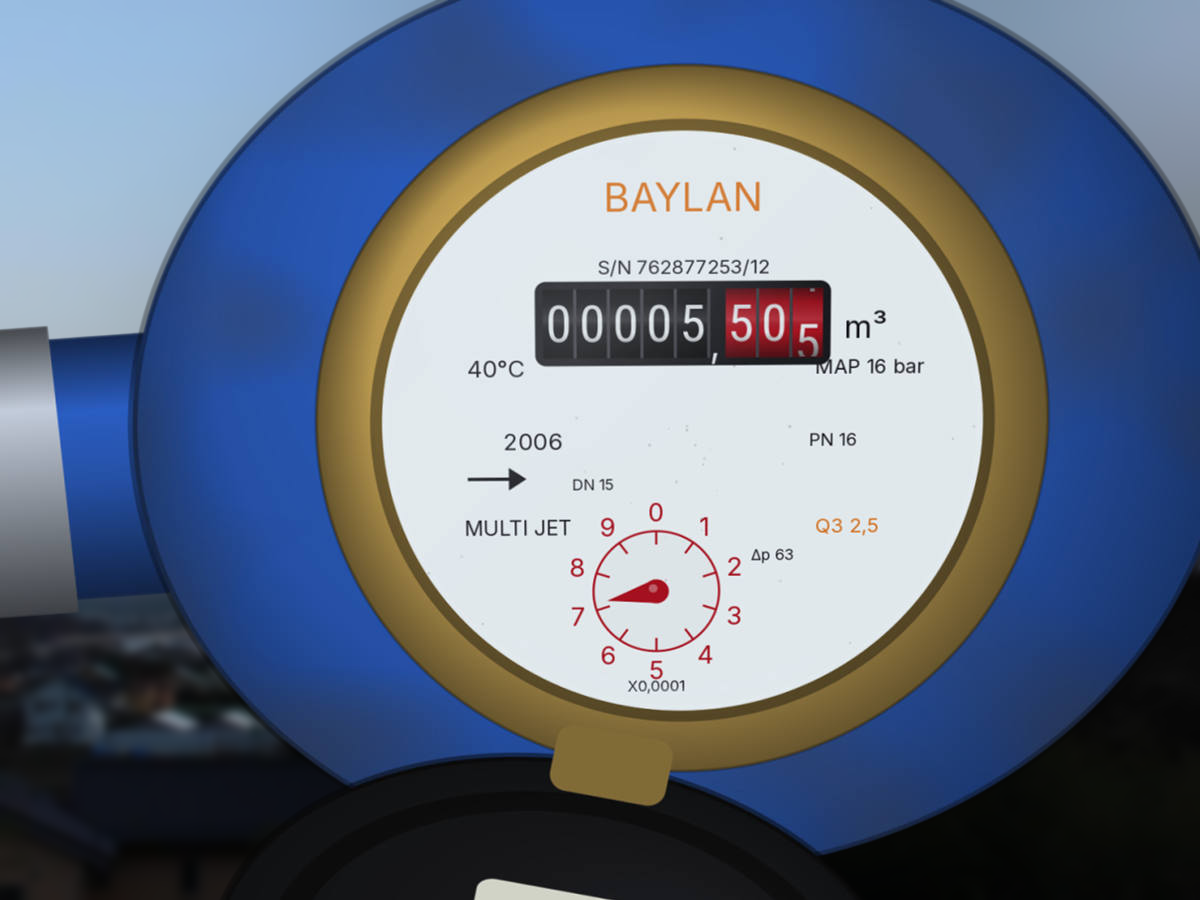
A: {"value": 5.5047, "unit": "m³"}
